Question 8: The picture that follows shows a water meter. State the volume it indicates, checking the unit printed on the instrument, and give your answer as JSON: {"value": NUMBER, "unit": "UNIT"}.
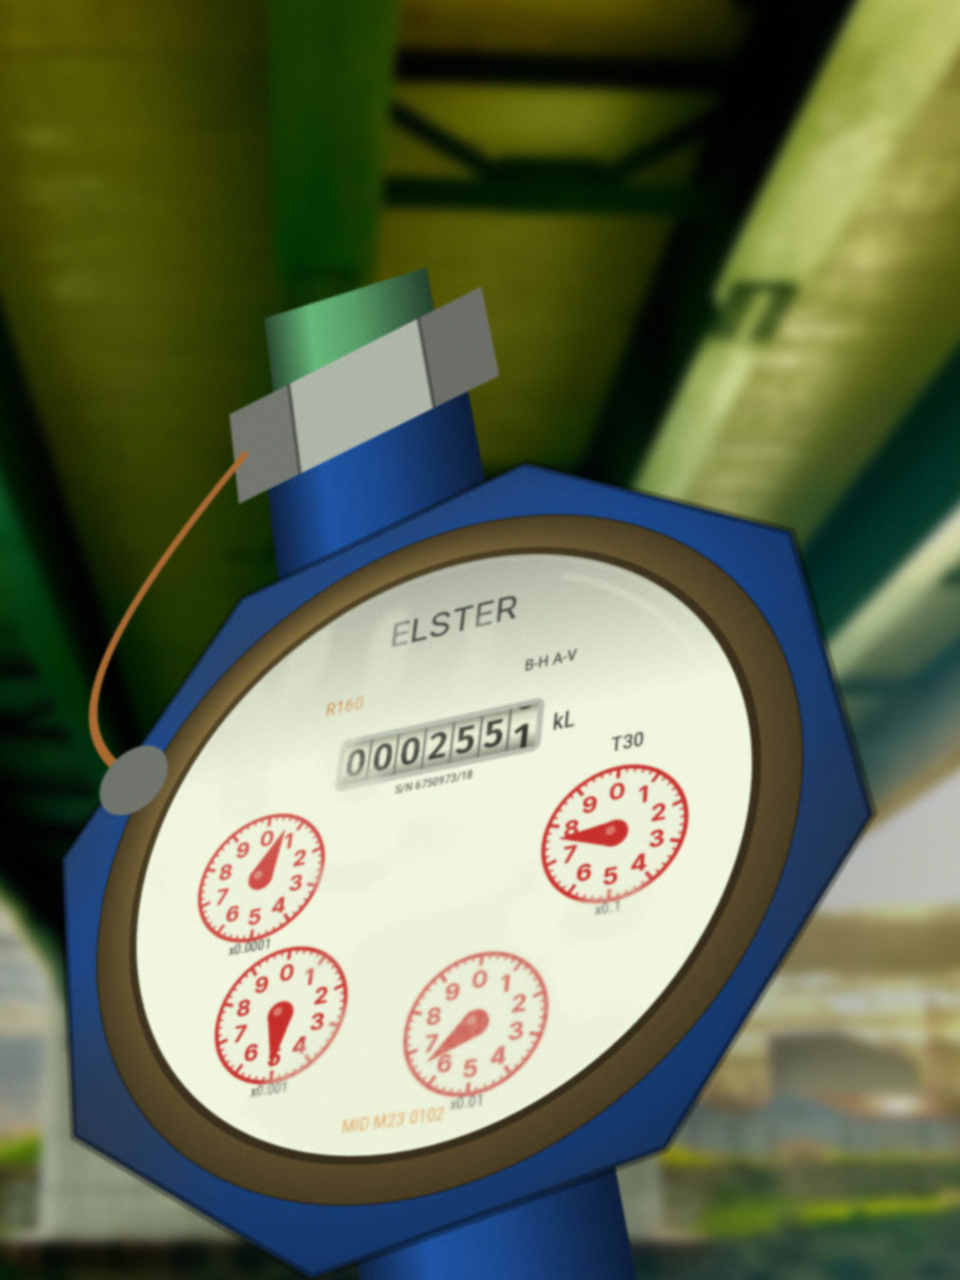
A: {"value": 2550.7650, "unit": "kL"}
